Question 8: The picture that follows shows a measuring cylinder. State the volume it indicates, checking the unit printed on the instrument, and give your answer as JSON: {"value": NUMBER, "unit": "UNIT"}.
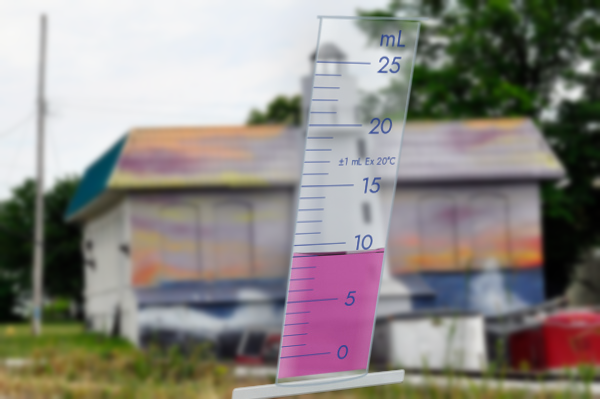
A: {"value": 9, "unit": "mL"}
